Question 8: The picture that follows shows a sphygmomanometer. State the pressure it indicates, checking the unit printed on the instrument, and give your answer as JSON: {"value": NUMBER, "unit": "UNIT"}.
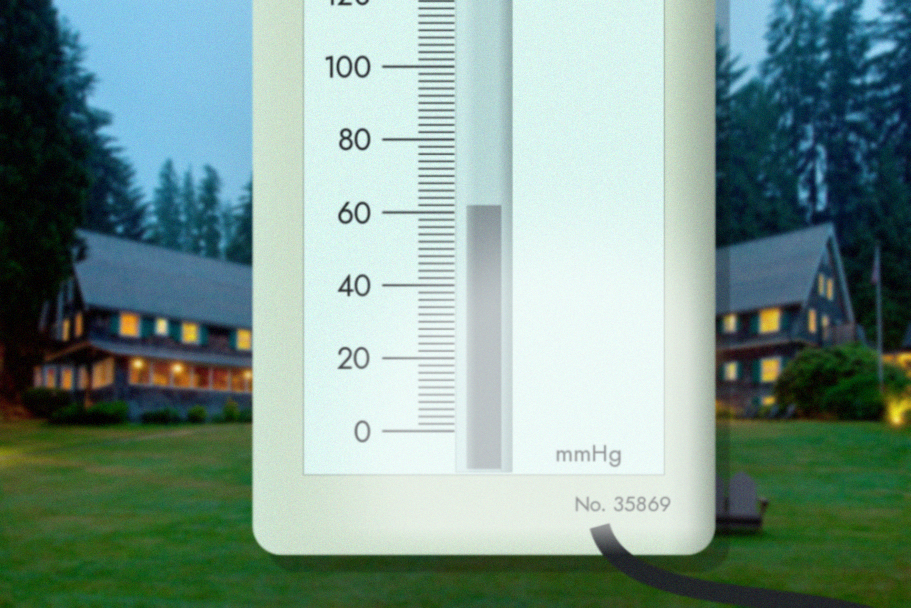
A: {"value": 62, "unit": "mmHg"}
